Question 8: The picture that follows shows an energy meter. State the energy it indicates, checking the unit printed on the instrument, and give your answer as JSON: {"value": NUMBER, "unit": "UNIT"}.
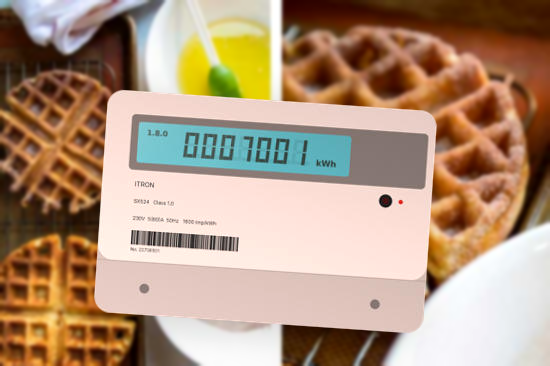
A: {"value": 7001, "unit": "kWh"}
